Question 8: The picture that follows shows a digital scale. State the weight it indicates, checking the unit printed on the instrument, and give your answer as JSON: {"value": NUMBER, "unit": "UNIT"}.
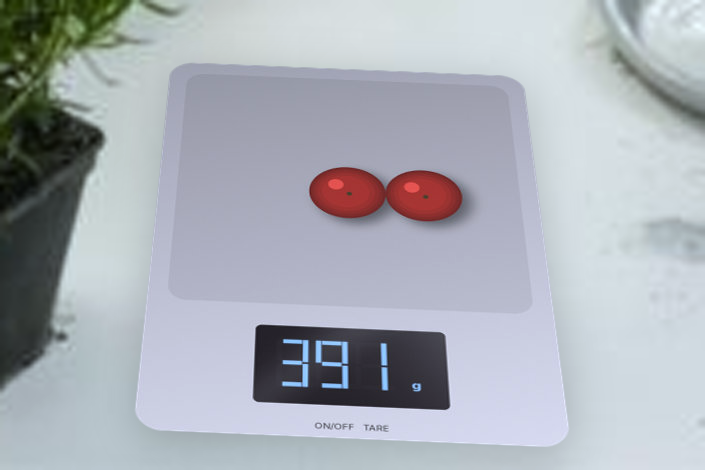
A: {"value": 391, "unit": "g"}
